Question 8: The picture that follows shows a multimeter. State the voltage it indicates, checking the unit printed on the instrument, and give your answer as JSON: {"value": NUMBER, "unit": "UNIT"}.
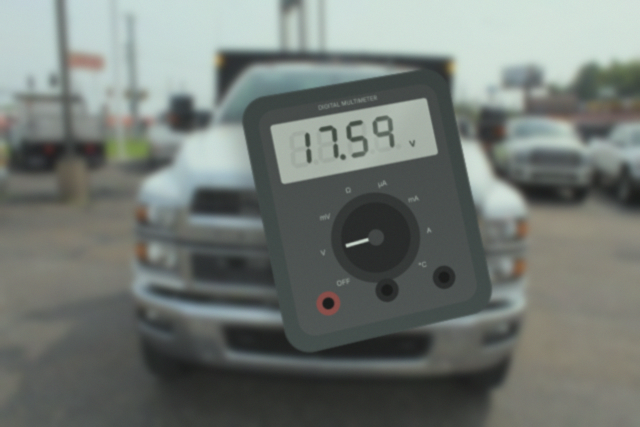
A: {"value": 17.59, "unit": "V"}
